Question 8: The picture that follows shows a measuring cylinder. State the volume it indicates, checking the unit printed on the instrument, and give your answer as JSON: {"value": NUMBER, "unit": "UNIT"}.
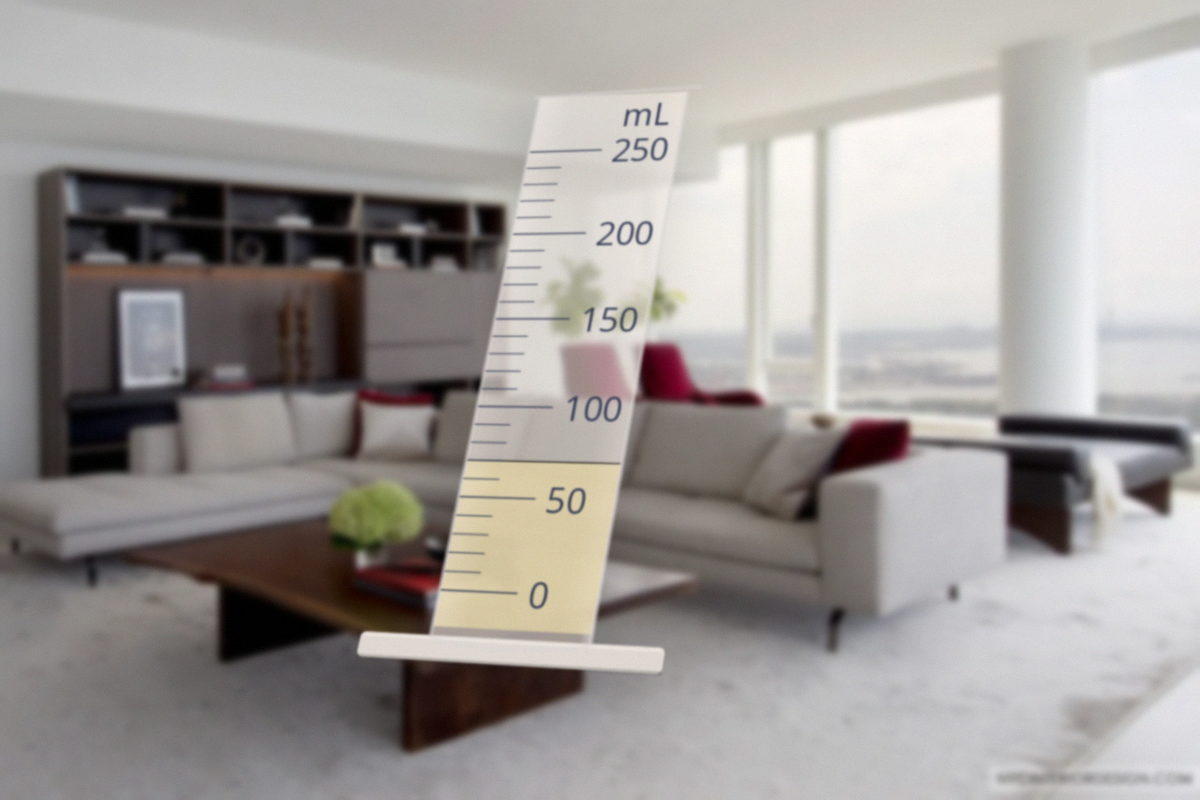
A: {"value": 70, "unit": "mL"}
